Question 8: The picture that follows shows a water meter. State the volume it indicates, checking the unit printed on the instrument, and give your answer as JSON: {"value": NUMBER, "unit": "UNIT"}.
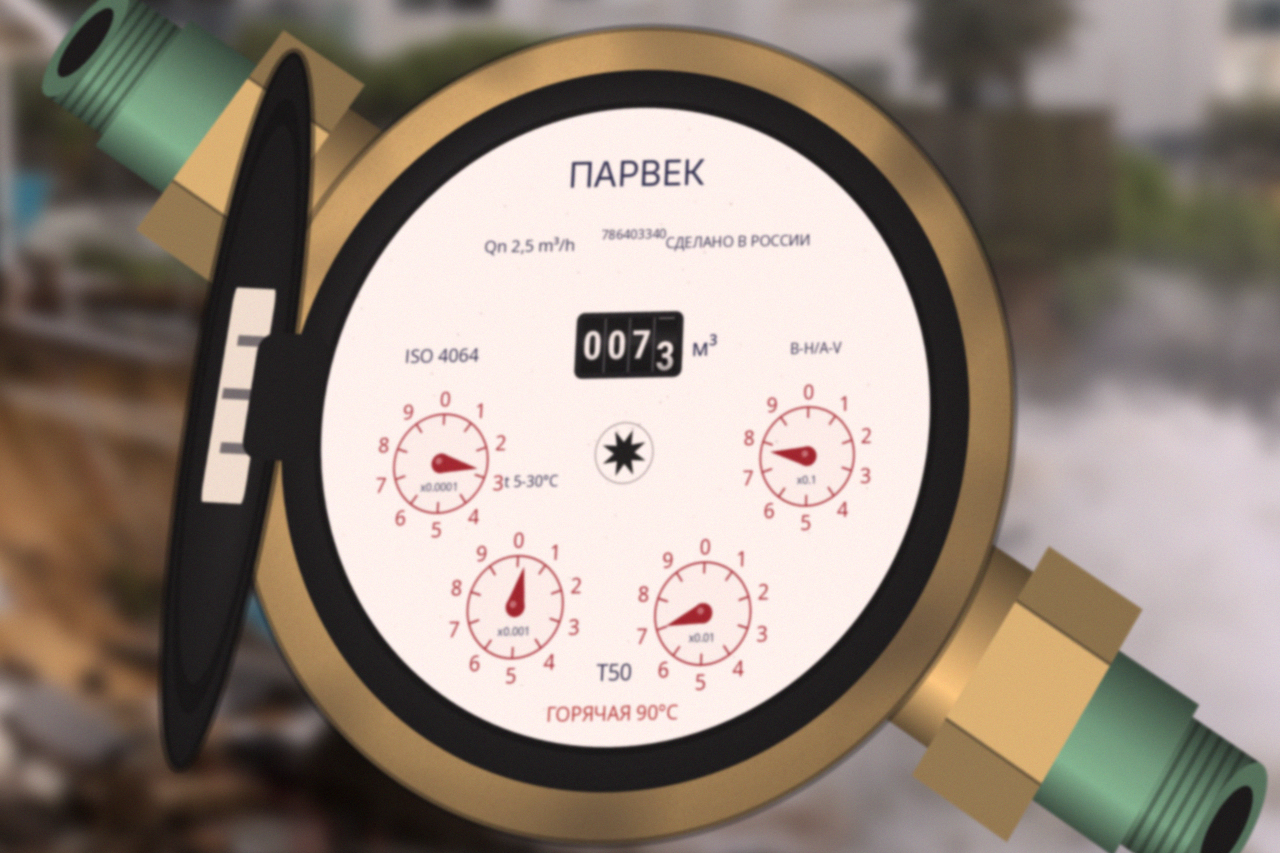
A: {"value": 72.7702, "unit": "m³"}
